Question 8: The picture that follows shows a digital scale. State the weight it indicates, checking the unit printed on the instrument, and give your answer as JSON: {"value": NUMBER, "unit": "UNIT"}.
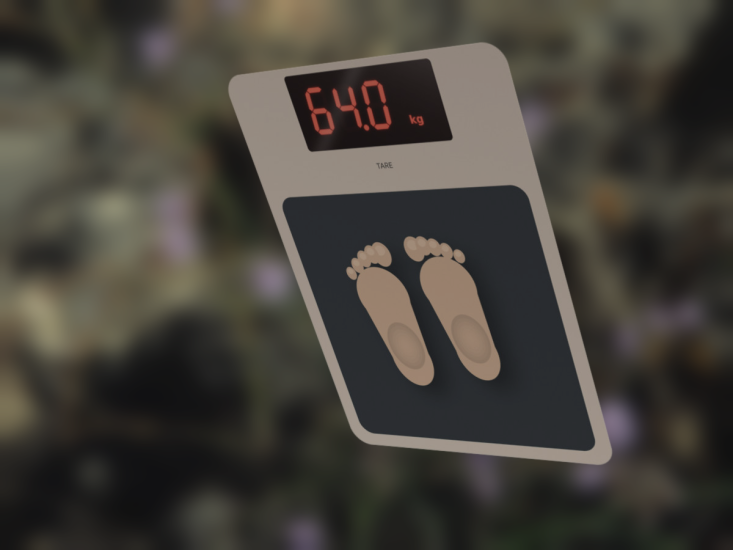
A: {"value": 64.0, "unit": "kg"}
